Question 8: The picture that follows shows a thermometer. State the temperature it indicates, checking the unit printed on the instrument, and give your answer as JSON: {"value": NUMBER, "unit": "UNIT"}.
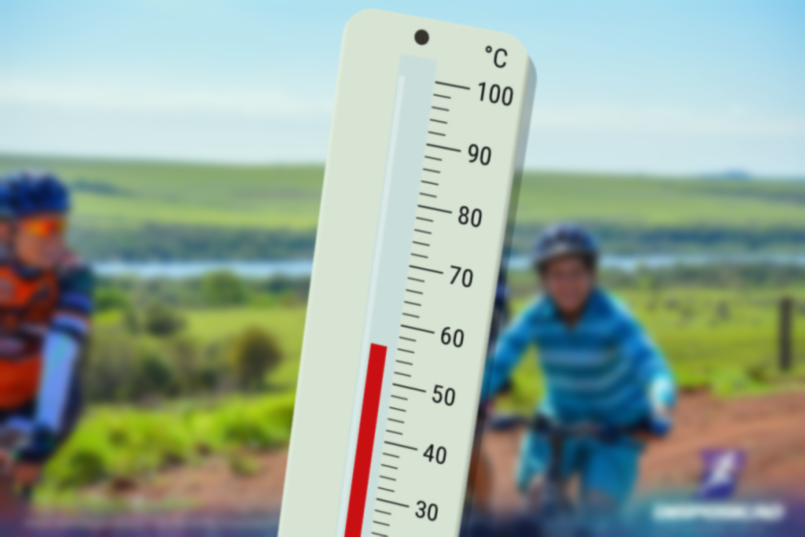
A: {"value": 56, "unit": "°C"}
